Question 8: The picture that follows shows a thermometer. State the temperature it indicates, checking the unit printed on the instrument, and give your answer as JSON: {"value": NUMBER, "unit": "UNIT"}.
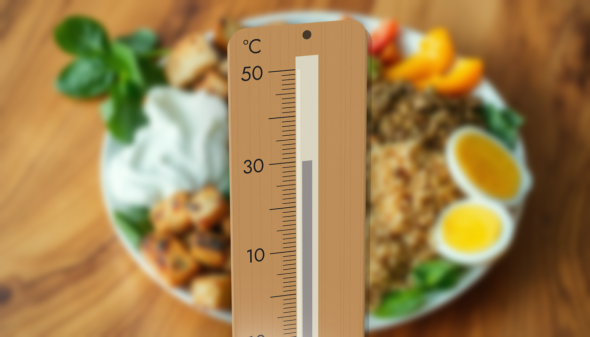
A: {"value": 30, "unit": "°C"}
